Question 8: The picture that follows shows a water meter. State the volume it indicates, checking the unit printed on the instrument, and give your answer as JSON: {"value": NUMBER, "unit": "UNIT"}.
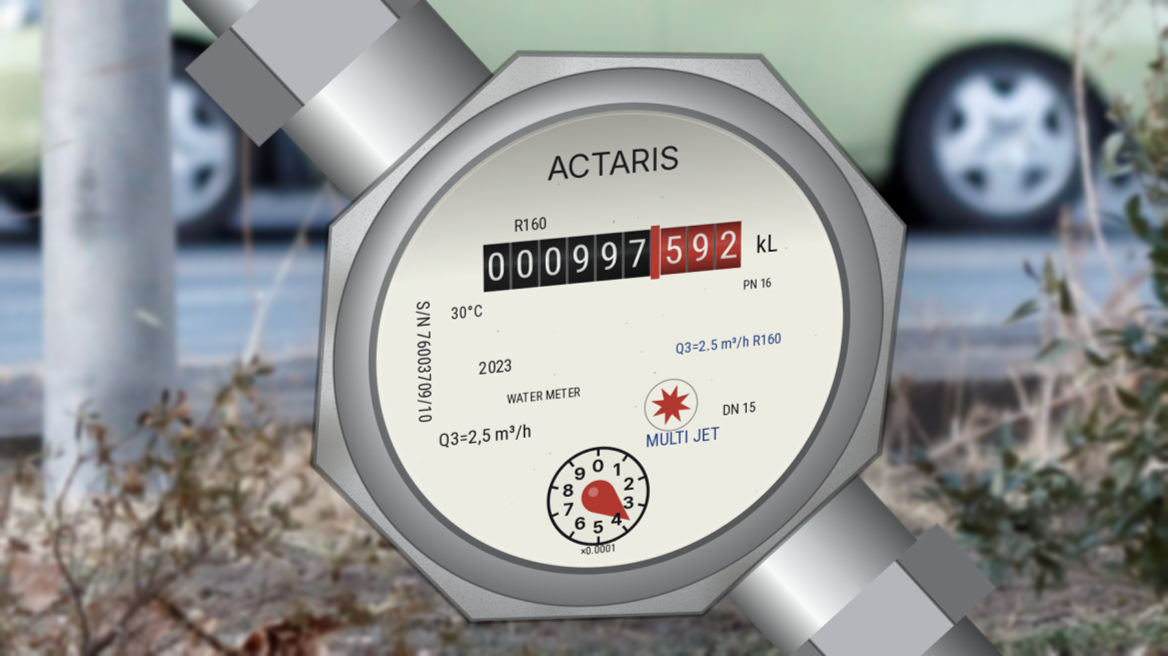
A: {"value": 997.5923, "unit": "kL"}
